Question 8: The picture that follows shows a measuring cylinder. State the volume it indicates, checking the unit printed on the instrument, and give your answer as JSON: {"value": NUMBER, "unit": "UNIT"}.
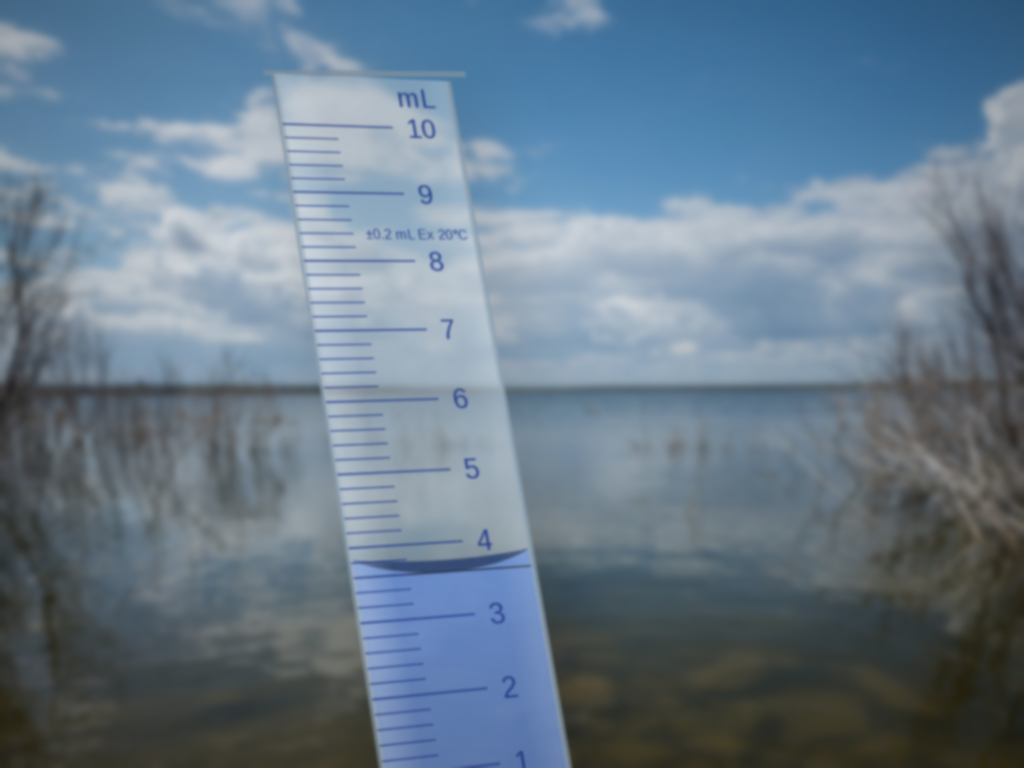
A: {"value": 3.6, "unit": "mL"}
